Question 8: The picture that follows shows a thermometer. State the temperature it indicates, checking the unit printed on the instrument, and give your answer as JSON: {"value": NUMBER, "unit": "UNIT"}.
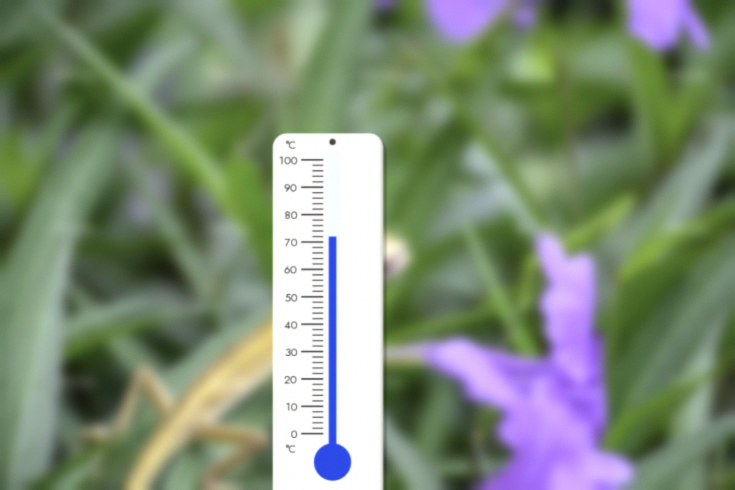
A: {"value": 72, "unit": "°C"}
